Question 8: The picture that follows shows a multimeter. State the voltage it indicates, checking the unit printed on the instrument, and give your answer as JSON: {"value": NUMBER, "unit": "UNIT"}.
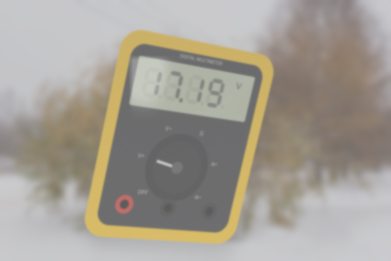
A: {"value": 17.19, "unit": "V"}
